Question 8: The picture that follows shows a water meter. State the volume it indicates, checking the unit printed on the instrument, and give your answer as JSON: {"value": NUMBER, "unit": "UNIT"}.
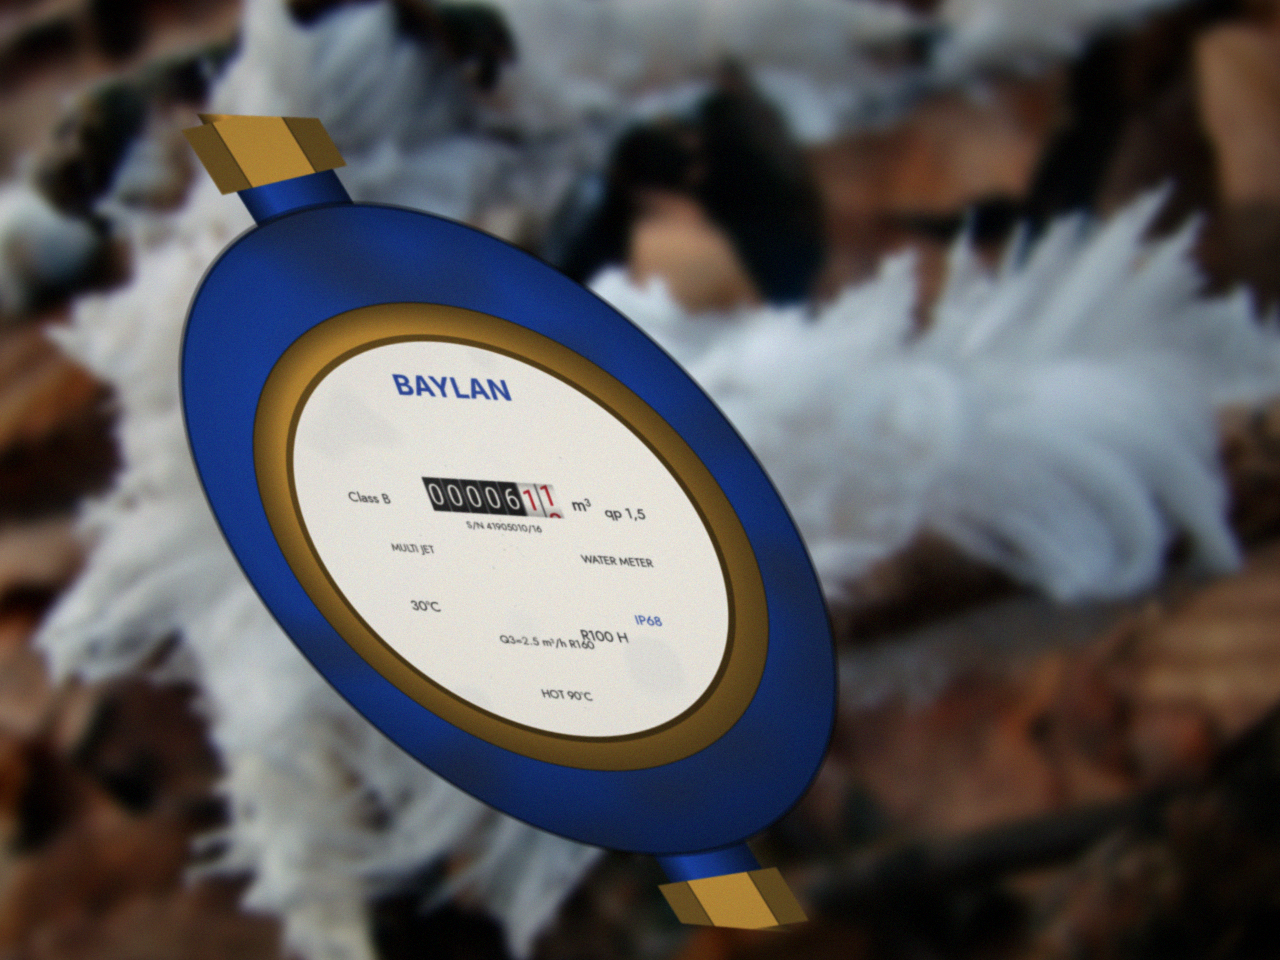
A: {"value": 6.11, "unit": "m³"}
